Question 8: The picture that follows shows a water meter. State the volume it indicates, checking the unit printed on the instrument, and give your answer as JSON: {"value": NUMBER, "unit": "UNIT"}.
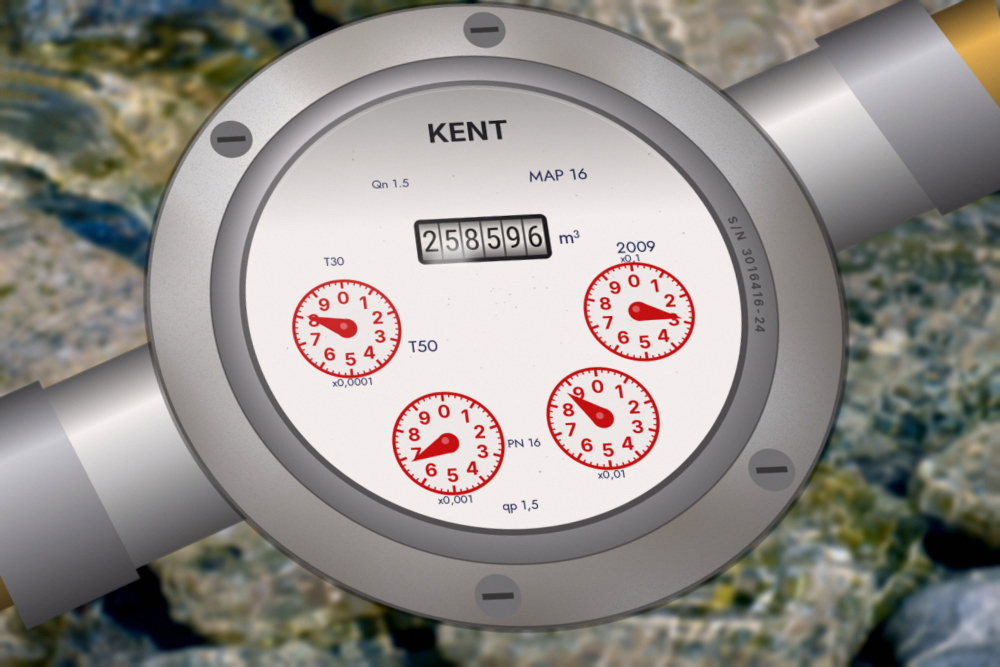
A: {"value": 258596.2868, "unit": "m³"}
